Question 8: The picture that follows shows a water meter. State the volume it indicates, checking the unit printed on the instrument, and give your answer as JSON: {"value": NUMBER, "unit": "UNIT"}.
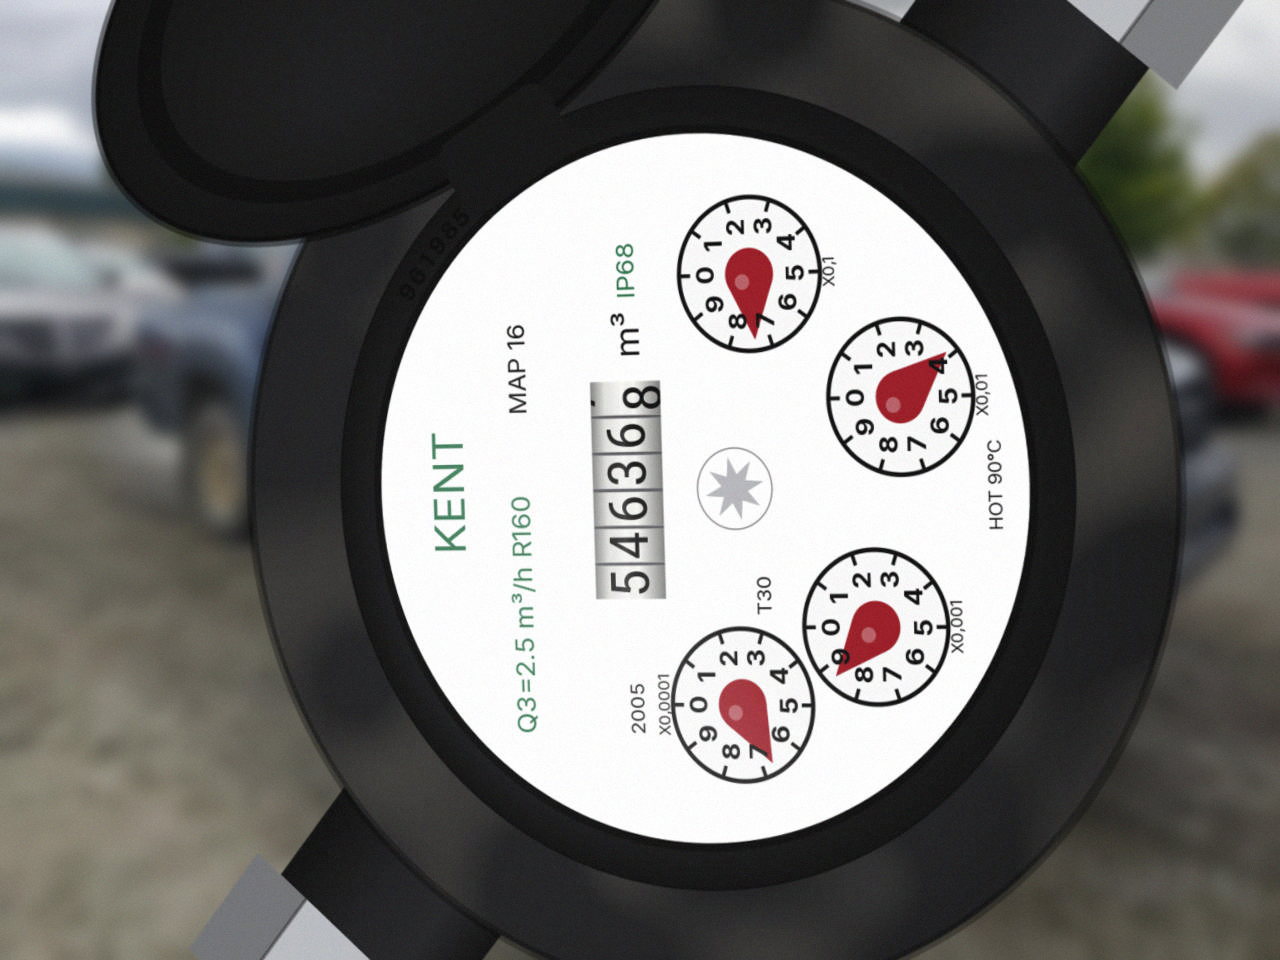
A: {"value": 546367.7386, "unit": "m³"}
